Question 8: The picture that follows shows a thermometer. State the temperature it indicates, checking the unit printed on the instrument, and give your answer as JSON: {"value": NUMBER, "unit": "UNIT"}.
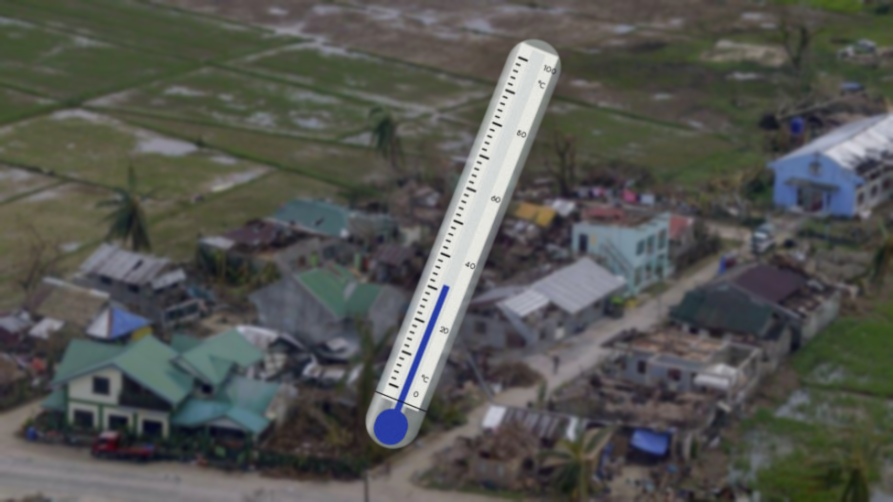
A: {"value": 32, "unit": "°C"}
